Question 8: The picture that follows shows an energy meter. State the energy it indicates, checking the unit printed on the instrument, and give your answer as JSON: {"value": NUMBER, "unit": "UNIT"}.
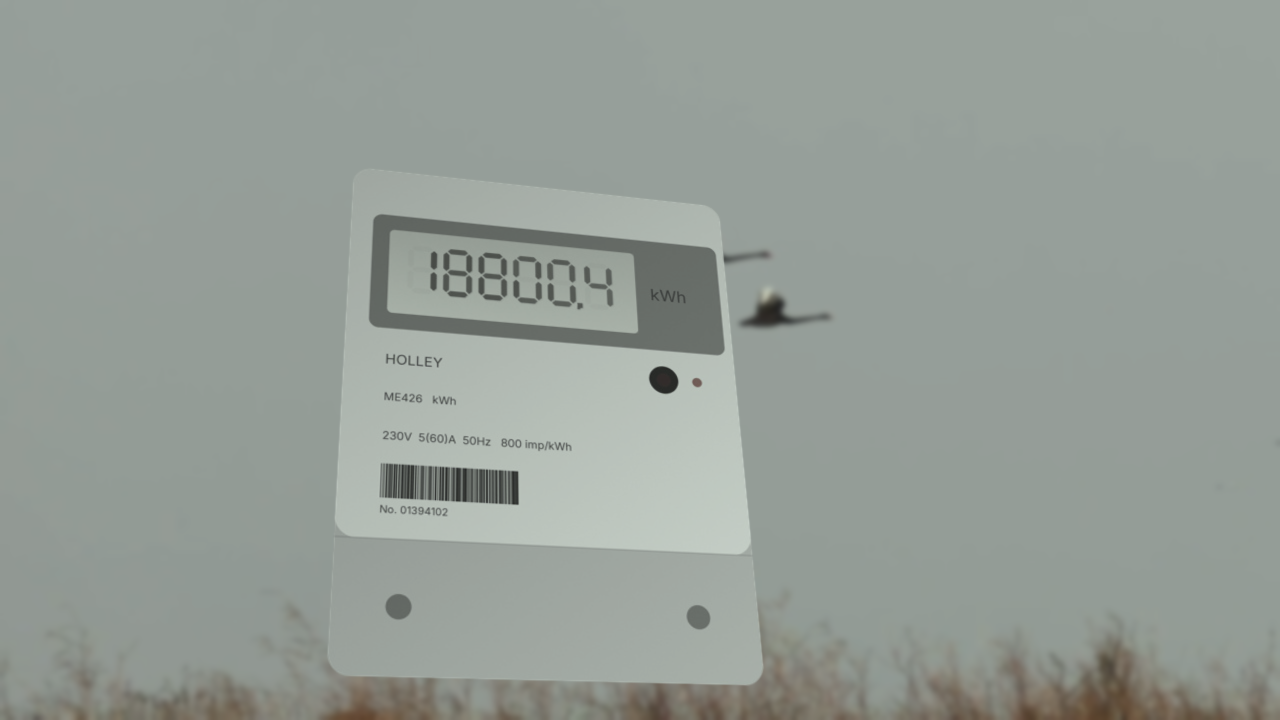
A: {"value": 18800.4, "unit": "kWh"}
